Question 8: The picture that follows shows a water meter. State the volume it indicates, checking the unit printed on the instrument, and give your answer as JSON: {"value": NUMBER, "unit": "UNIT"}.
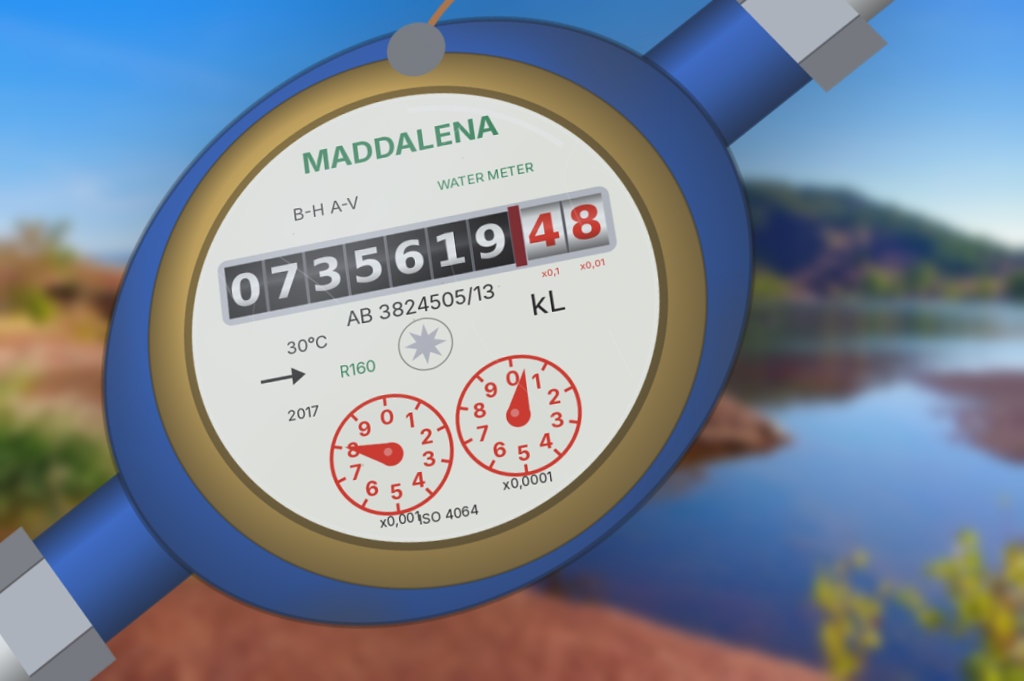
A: {"value": 735619.4880, "unit": "kL"}
